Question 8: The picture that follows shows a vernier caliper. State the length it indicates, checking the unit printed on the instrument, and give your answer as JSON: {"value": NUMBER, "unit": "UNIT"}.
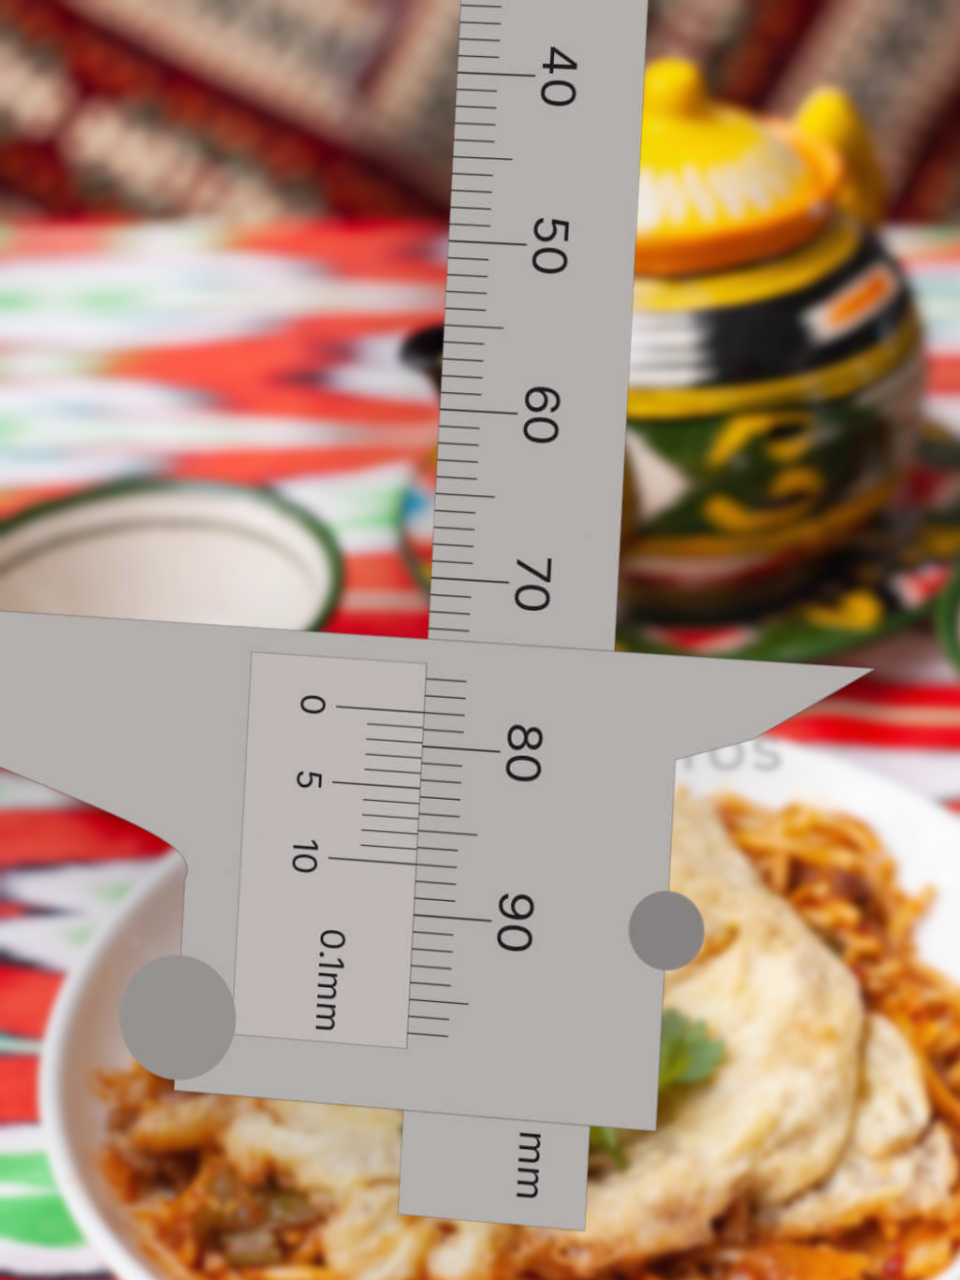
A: {"value": 78.0, "unit": "mm"}
